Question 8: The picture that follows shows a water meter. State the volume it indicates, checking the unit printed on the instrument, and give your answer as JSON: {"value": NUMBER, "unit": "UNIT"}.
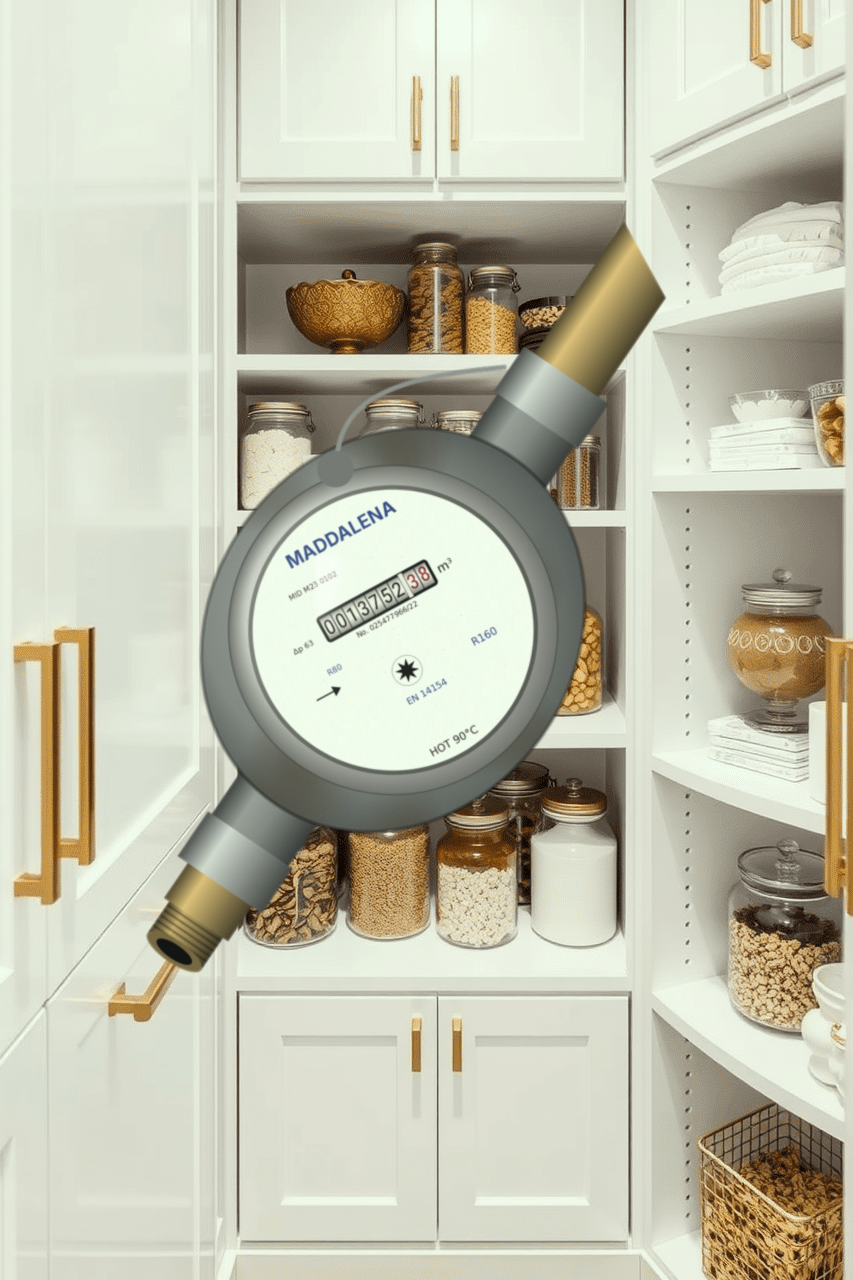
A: {"value": 13752.38, "unit": "m³"}
